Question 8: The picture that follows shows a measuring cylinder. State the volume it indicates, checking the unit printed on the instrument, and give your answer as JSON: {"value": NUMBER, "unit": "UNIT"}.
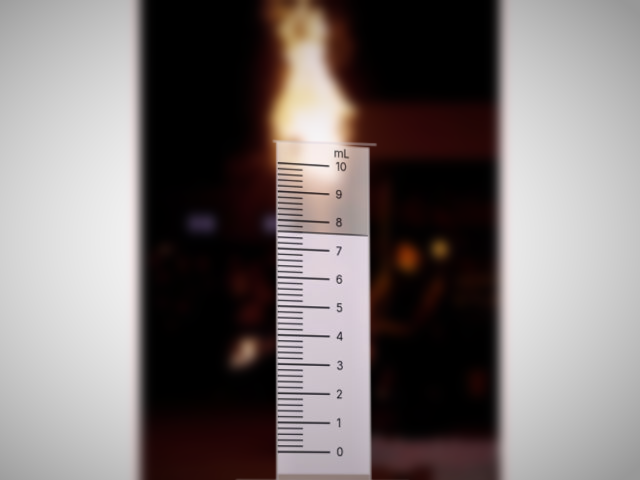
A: {"value": 7.6, "unit": "mL"}
